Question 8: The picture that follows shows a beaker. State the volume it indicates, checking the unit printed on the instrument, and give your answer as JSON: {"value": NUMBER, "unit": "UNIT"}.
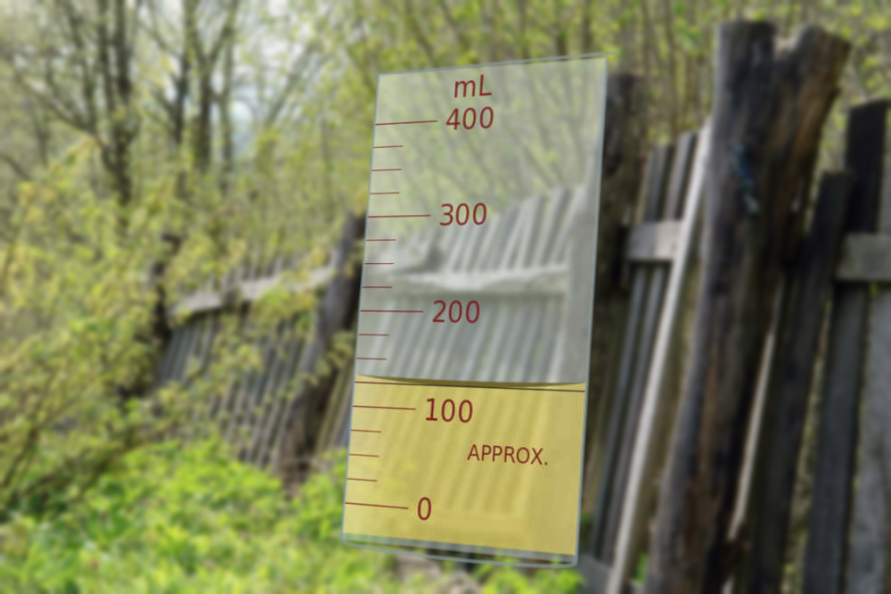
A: {"value": 125, "unit": "mL"}
